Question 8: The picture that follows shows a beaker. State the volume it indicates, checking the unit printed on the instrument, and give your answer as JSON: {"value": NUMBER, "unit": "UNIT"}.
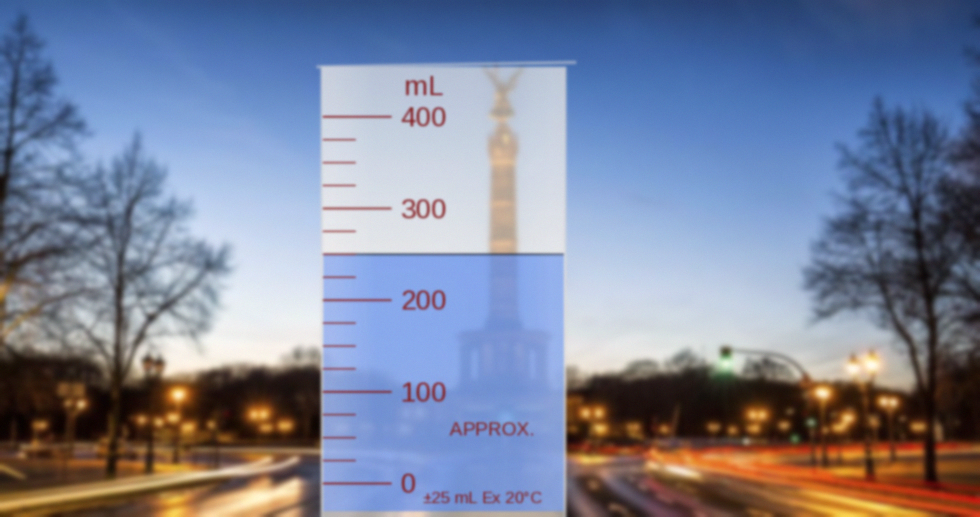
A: {"value": 250, "unit": "mL"}
